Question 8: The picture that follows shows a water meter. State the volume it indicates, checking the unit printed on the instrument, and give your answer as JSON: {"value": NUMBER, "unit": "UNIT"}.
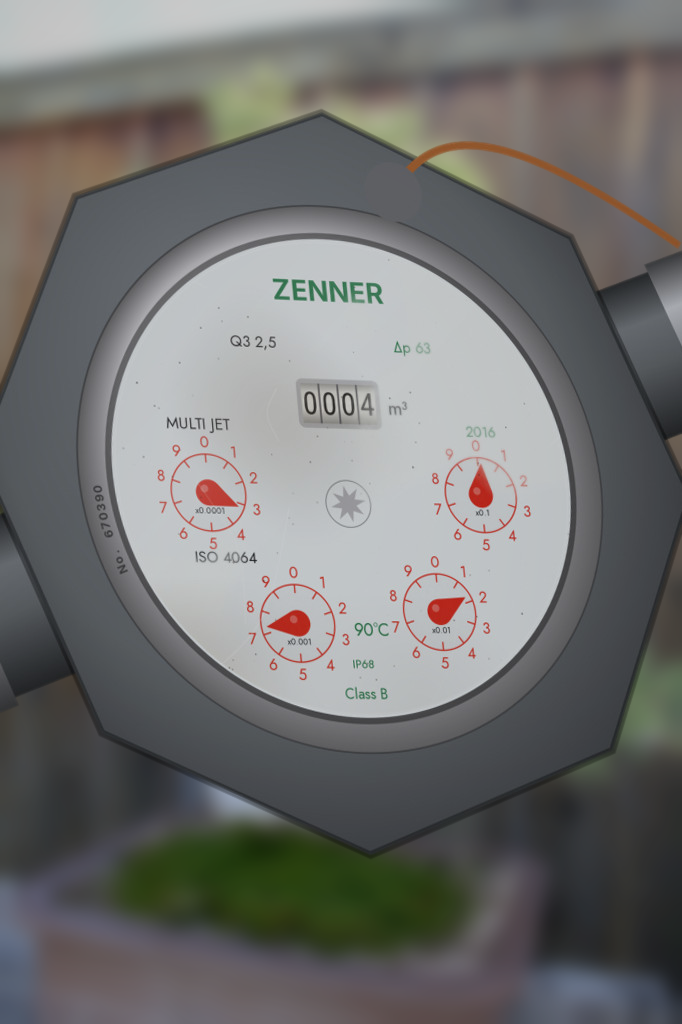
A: {"value": 4.0173, "unit": "m³"}
